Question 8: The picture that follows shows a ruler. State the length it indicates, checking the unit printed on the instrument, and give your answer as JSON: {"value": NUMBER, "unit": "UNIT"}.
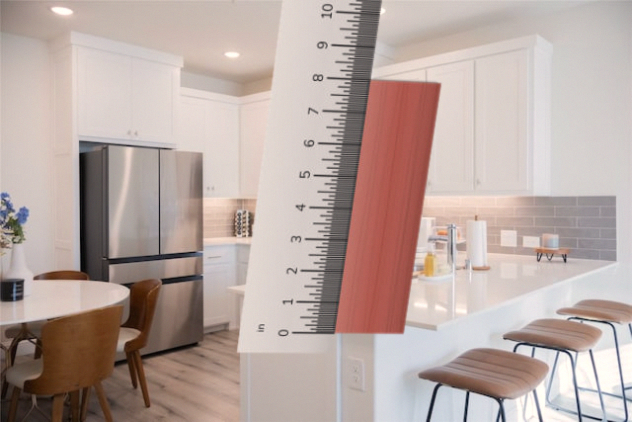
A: {"value": 8, "unit": "in"}
